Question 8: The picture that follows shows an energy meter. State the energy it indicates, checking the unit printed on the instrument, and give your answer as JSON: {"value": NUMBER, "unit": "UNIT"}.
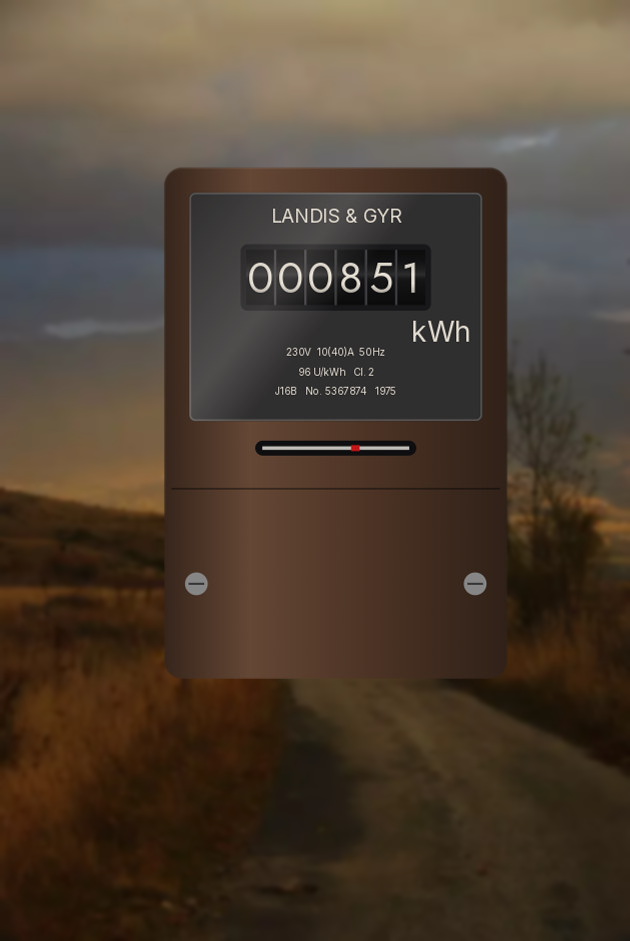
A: {"value": 851, "unit": "kWh"}
